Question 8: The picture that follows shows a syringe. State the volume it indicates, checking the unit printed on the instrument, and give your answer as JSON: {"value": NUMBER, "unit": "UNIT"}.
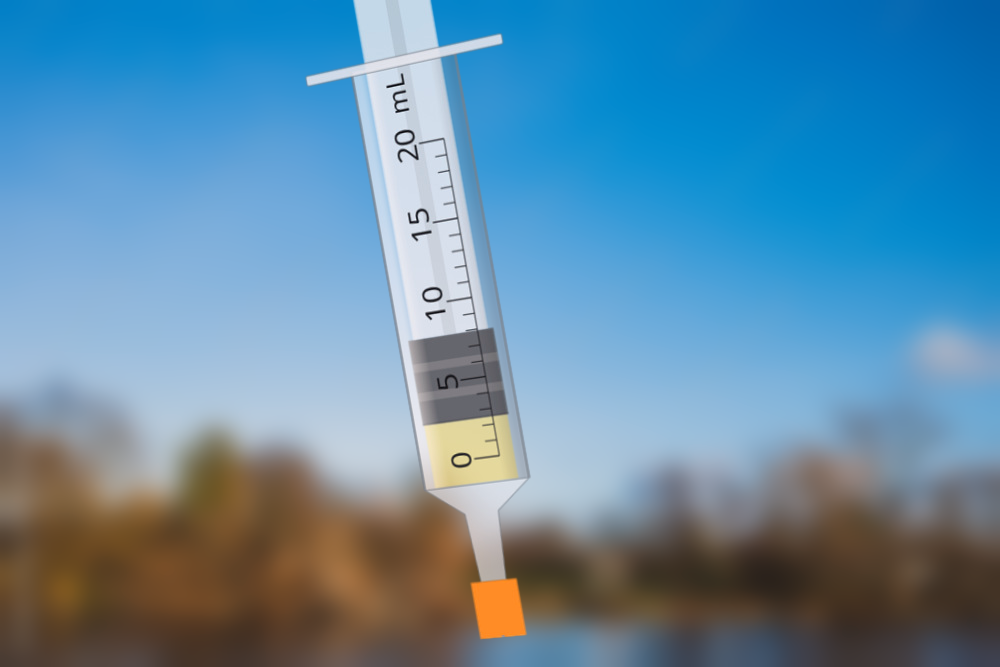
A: {"value": 2.5, "unit": "mL"}
